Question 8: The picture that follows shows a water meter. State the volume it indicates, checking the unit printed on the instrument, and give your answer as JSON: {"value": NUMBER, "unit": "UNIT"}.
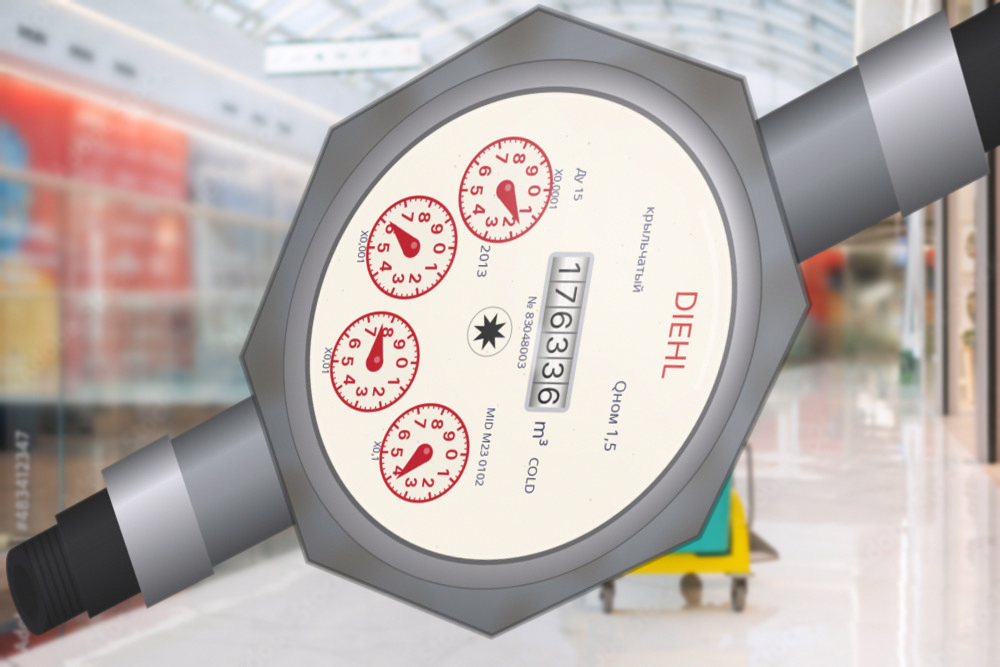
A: {"value": 176336.3761, "unit": "m³"}
